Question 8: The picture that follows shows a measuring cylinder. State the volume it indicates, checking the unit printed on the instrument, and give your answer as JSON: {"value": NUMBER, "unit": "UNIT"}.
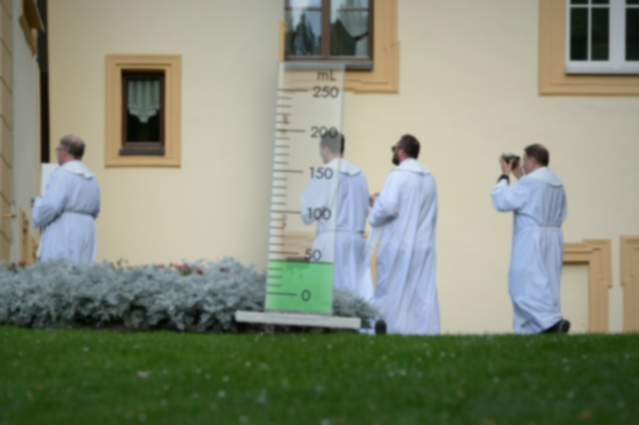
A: {"value": 40, "unit": "mL"}
